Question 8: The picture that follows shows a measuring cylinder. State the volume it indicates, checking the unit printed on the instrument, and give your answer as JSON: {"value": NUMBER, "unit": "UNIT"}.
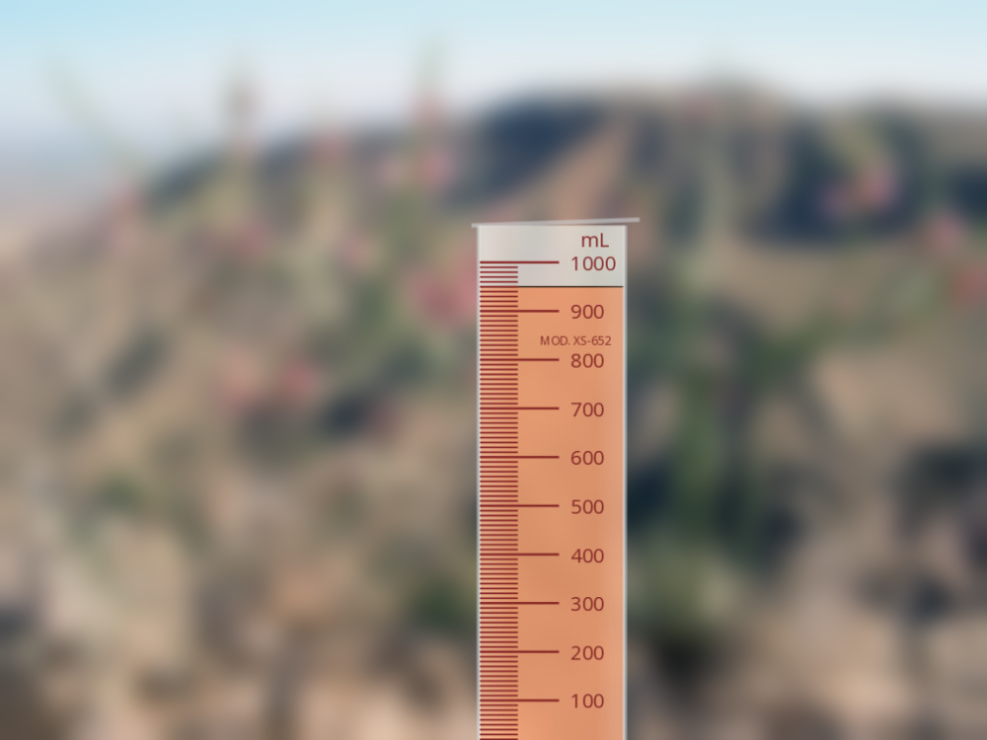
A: {"value": 950, "unit": "mL"}
